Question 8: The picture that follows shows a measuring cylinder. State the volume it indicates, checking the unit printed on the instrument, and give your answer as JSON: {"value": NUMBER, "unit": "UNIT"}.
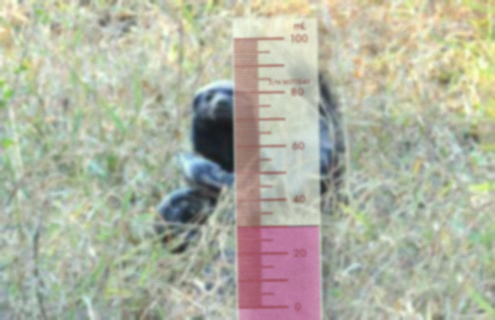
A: {"value": 30, "unit": "mL"}
